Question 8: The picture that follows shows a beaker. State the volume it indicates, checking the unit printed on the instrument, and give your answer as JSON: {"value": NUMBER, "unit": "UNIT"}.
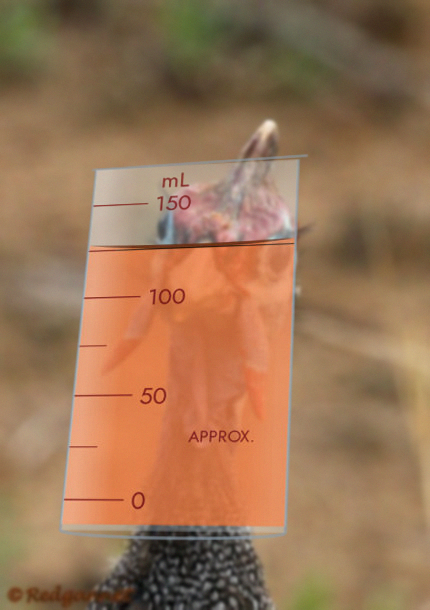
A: {"value": 125, "unit": "mL"}
